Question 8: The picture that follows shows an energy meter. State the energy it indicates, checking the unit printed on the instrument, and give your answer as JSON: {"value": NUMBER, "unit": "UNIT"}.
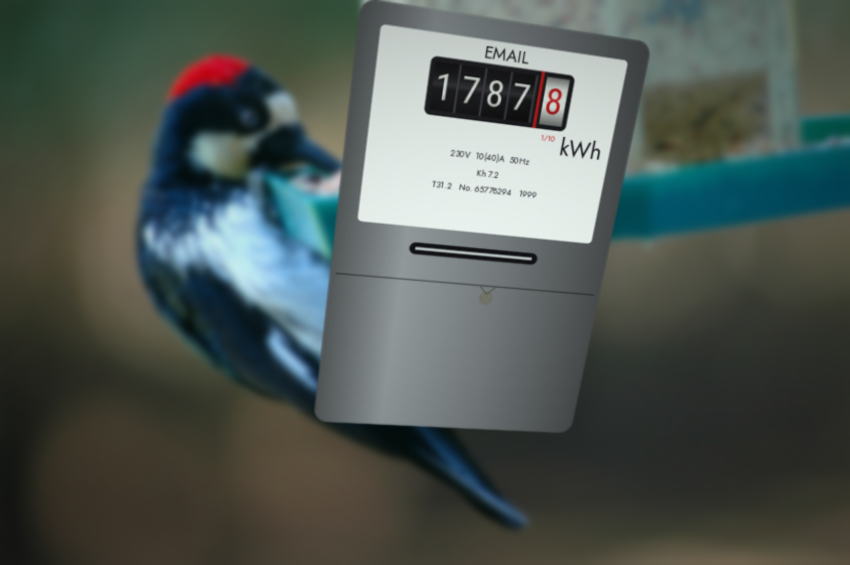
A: {"value": 1787.8, "unit": "kWh"}
